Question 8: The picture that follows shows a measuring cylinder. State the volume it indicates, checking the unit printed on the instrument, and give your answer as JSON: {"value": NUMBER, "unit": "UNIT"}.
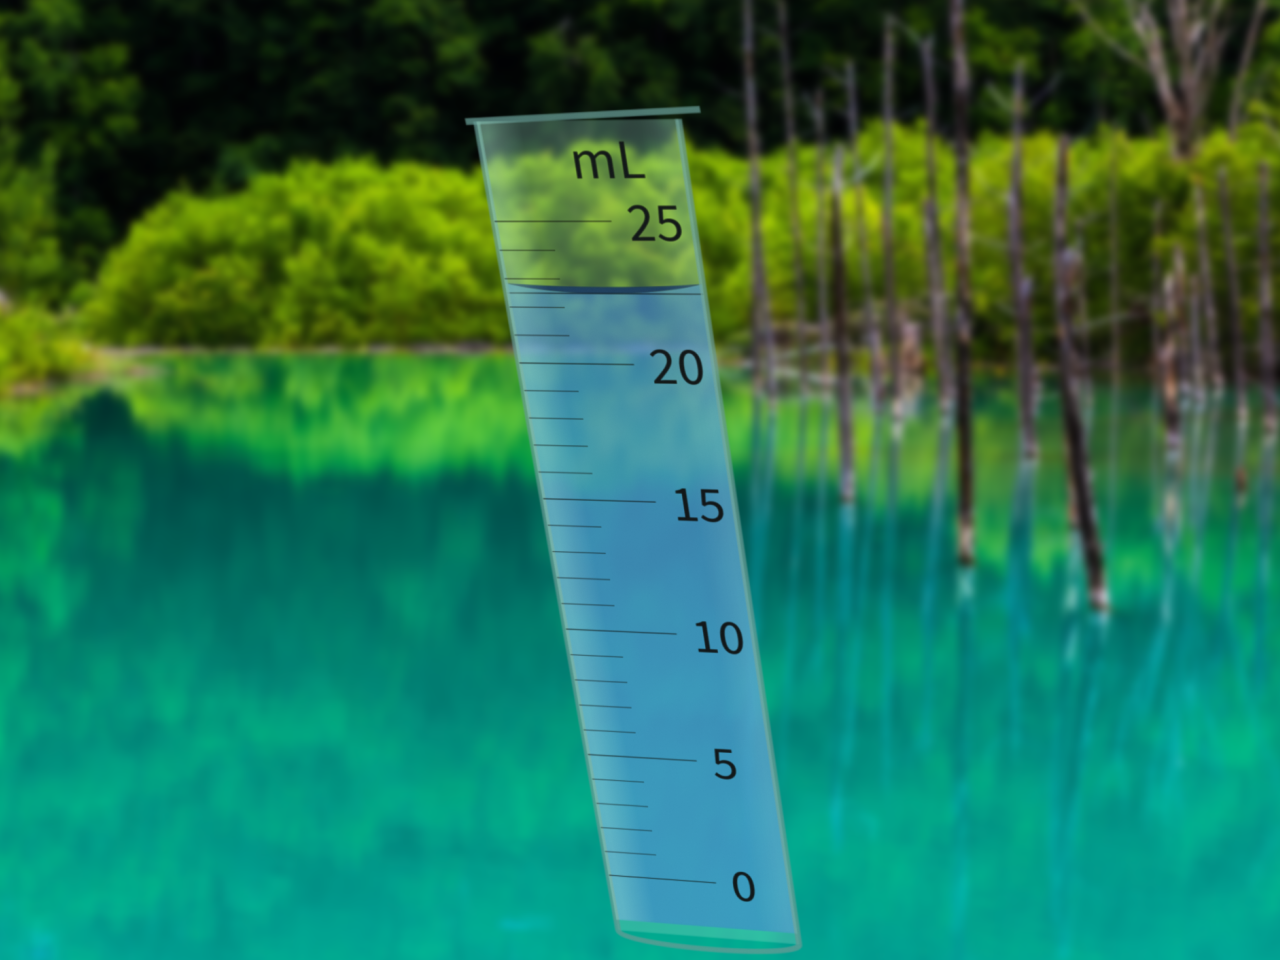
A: {"value": 22.5, "unit": "mL"}
